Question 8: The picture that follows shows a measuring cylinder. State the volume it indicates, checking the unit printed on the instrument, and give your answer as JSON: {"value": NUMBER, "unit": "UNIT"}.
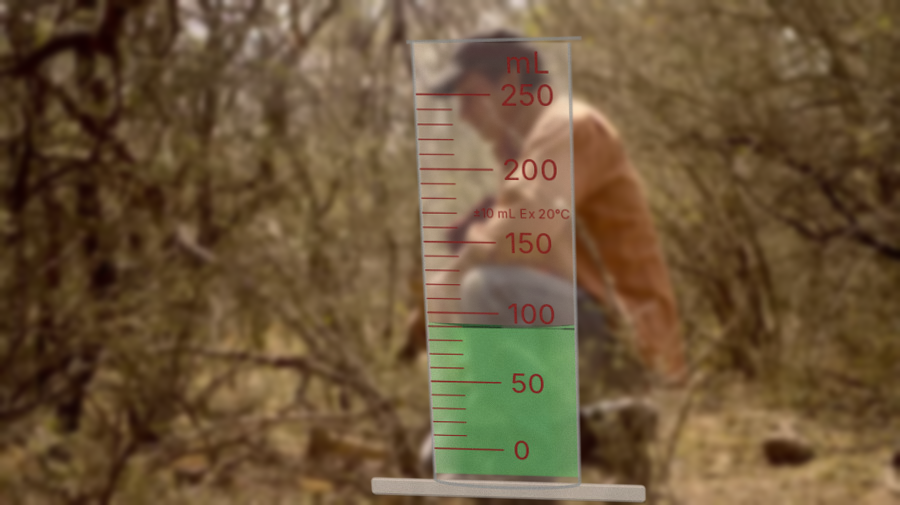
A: {"value": 90, "unit": "mL"}
